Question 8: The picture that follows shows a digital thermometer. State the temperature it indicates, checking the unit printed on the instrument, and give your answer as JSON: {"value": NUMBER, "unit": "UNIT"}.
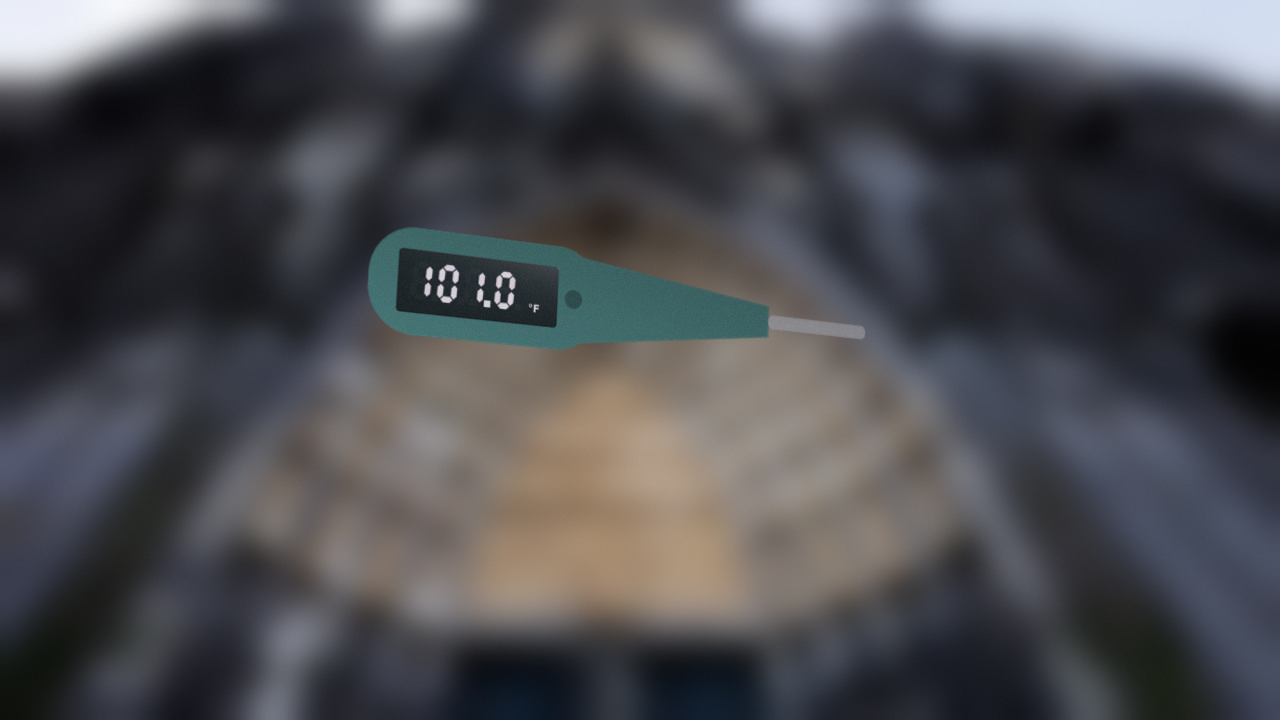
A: {"value": 101.0, "unit": "°F"}
